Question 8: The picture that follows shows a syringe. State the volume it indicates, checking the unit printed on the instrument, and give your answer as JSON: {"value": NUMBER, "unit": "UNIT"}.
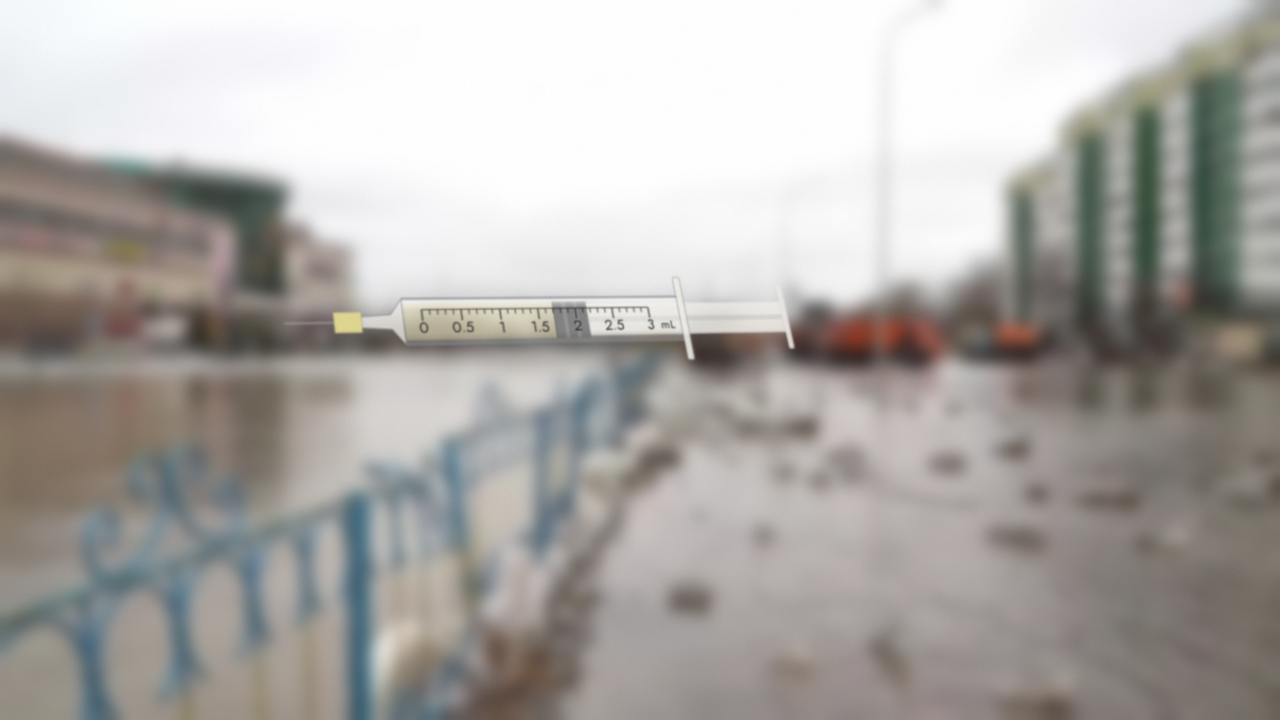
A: {"value": 1.7, "unit": "mL"}
